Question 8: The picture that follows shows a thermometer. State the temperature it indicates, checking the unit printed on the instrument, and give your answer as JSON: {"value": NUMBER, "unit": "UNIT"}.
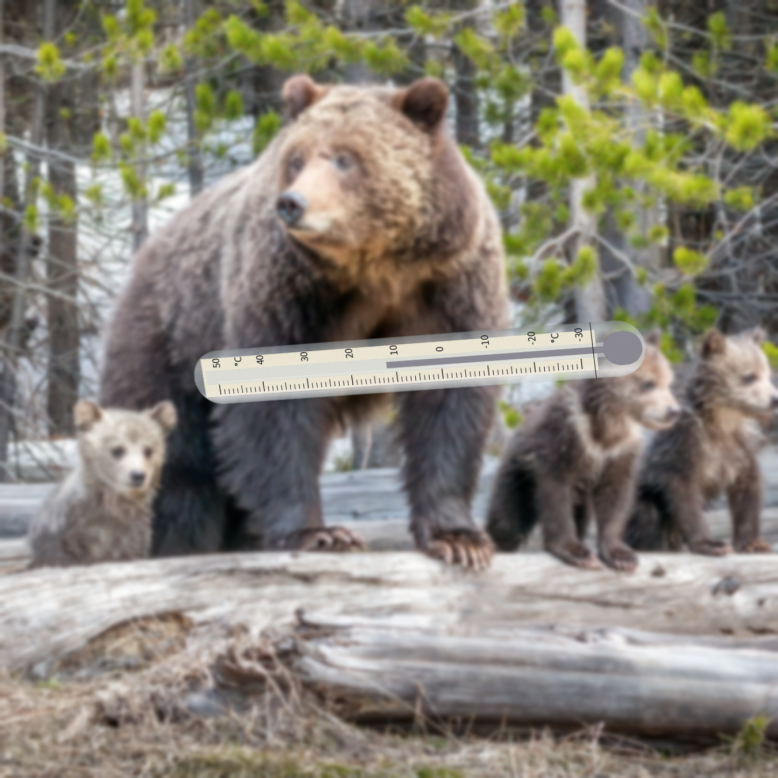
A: {"value": 12, "unit": "°C"}
